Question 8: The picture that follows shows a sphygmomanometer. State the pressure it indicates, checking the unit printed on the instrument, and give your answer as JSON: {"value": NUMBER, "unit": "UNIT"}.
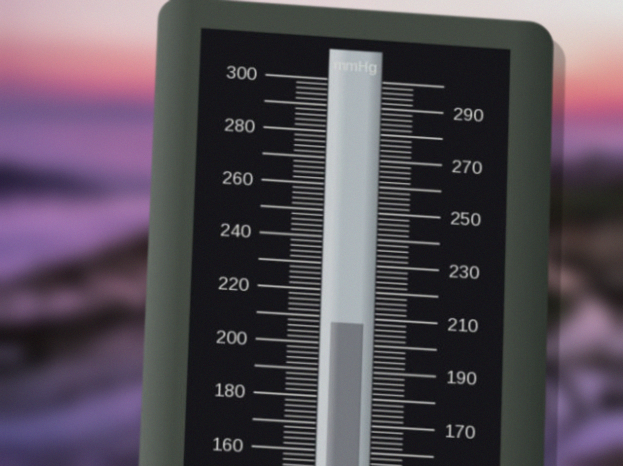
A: {"value": 208, "unit": "mmHg"}
